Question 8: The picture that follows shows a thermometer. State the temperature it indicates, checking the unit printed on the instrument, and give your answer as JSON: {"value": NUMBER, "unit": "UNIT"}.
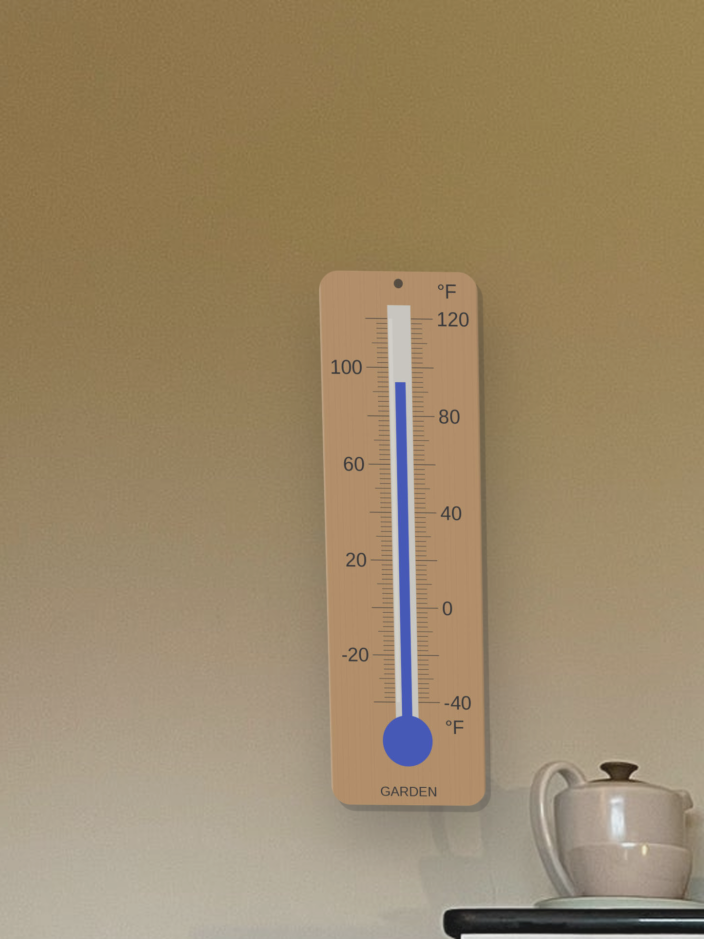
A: {"value": 94, "unit": "°F"}
